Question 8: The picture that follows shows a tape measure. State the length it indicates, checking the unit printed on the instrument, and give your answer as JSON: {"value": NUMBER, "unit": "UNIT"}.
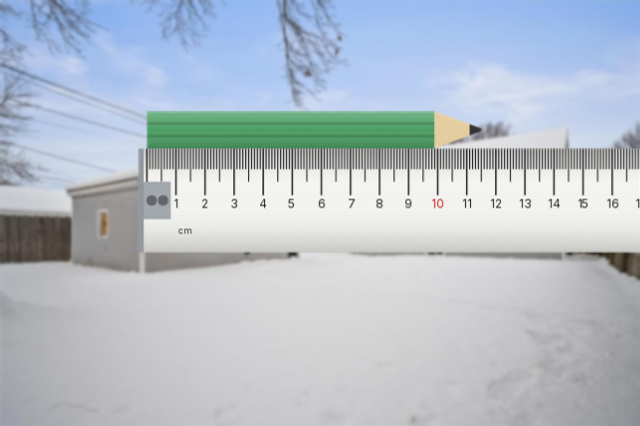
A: {"value": 11.5, "unit": "cm"}
